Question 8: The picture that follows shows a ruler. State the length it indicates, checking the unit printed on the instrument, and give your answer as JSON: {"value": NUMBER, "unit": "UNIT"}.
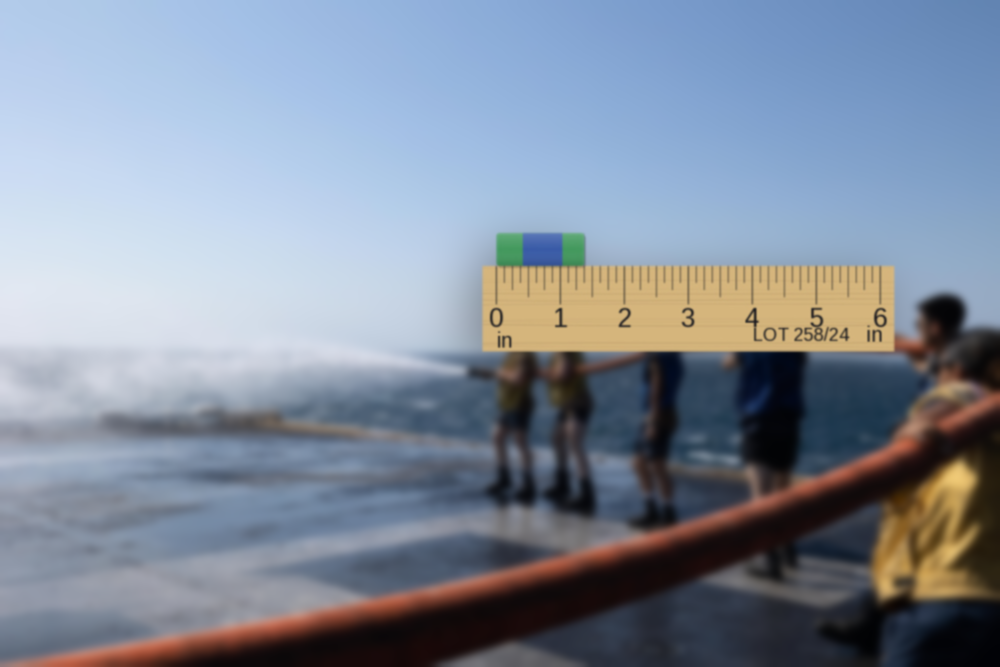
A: {"value": 1.375, "unit": "in"}
